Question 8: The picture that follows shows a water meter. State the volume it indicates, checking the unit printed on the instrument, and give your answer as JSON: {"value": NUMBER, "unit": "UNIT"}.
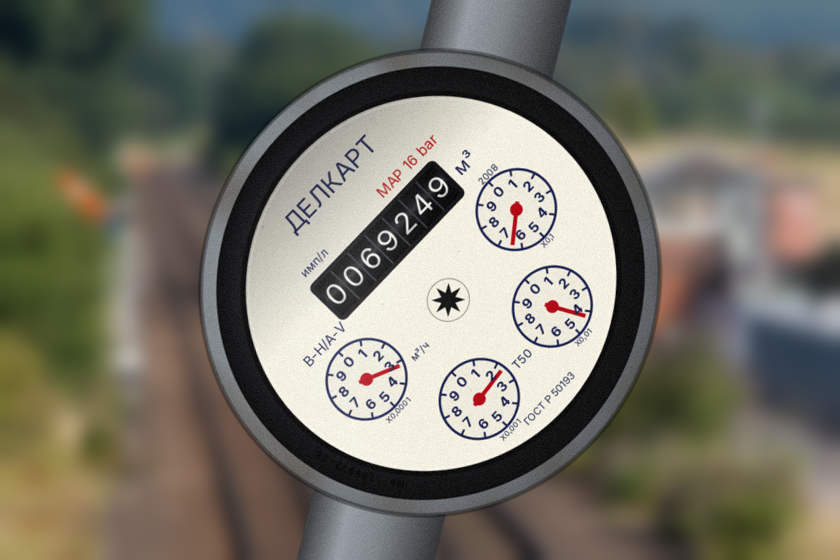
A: {"value": 69249.6423, "unit": "m³"}
